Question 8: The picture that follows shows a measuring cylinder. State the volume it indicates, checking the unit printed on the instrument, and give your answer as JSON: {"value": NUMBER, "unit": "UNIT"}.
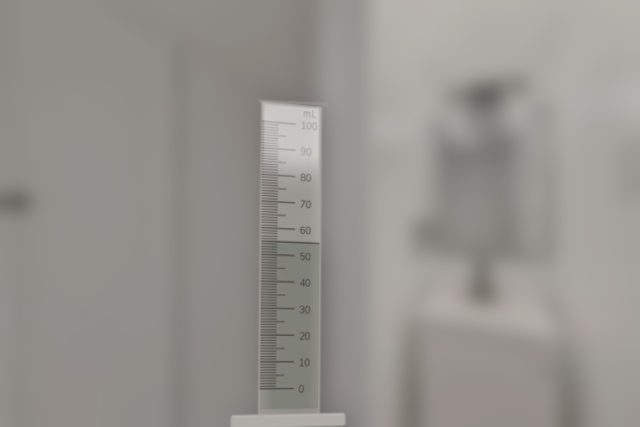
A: {"value": 55, "unit": "mL"}
